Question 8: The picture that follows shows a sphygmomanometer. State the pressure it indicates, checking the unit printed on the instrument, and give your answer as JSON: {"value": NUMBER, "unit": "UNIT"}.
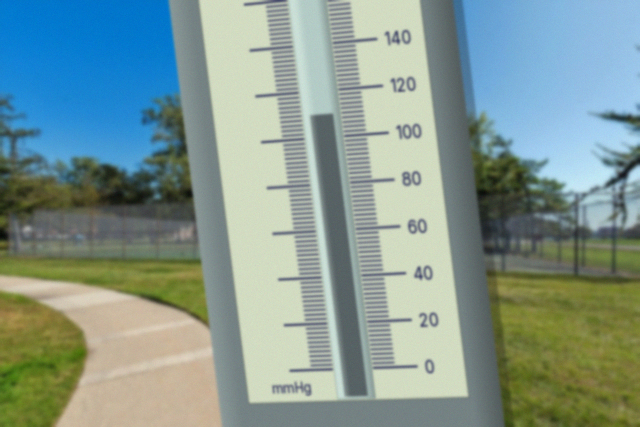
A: {"value": 110, "unit": "mmHg"}
